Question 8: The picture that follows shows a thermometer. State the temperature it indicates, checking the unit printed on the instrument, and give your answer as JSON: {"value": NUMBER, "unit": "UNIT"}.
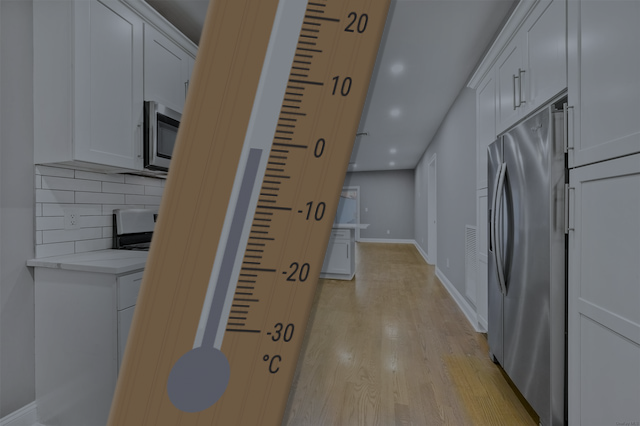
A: {"value": -1, "unit": "°C"}
